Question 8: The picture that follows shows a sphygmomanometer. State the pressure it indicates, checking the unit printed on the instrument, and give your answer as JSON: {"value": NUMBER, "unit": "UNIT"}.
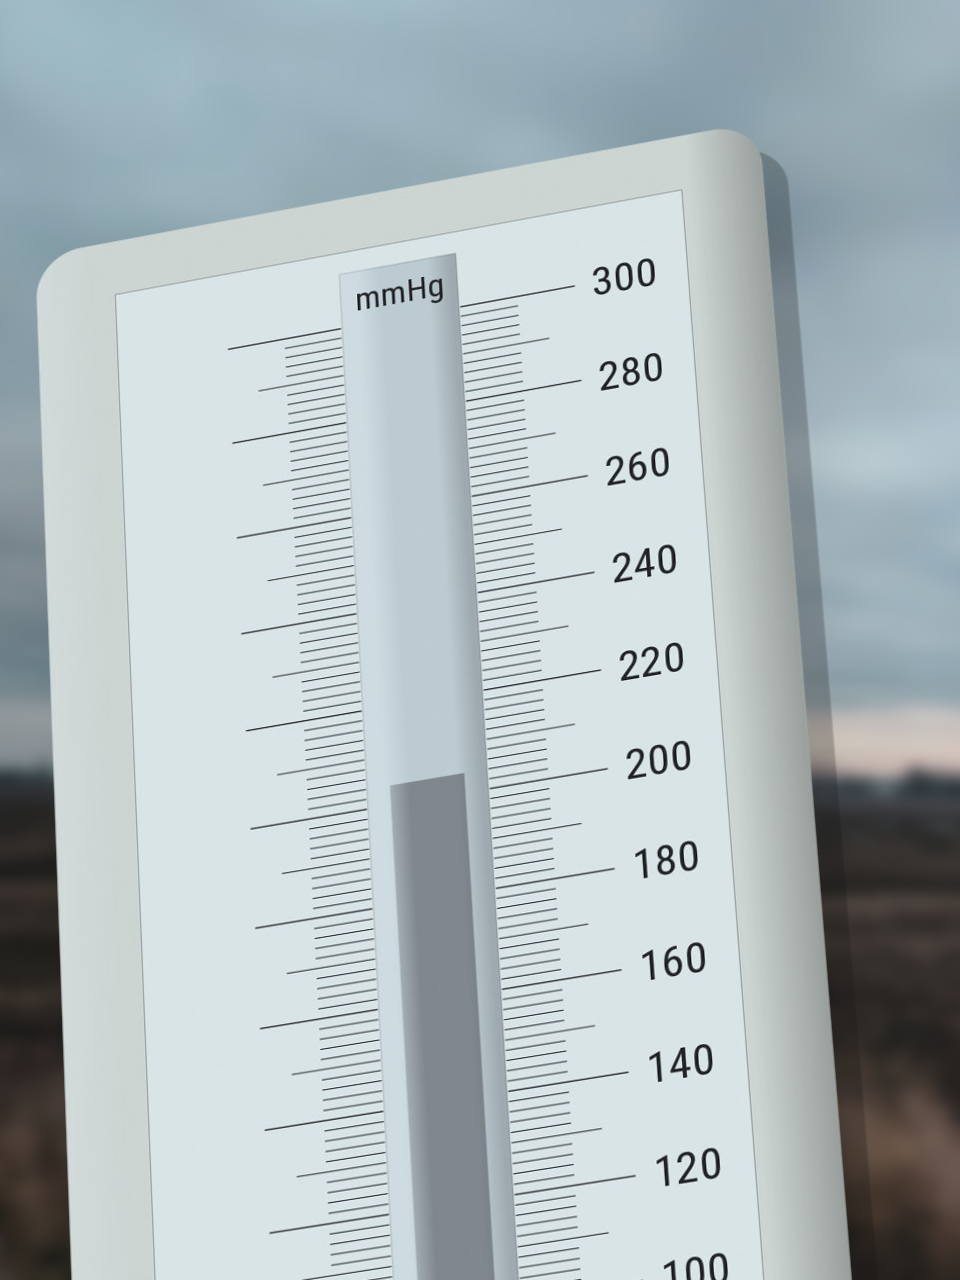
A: {"value": 204, "unit": "mmHg"}
